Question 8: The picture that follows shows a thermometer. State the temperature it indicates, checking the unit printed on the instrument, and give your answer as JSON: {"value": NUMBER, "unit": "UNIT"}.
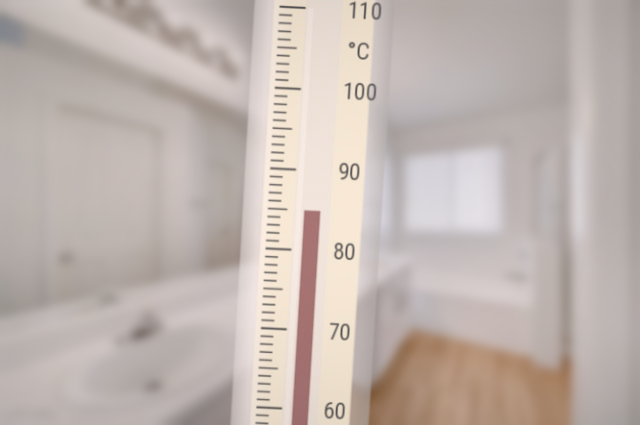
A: {"value": 85, "unit": "°C"}
